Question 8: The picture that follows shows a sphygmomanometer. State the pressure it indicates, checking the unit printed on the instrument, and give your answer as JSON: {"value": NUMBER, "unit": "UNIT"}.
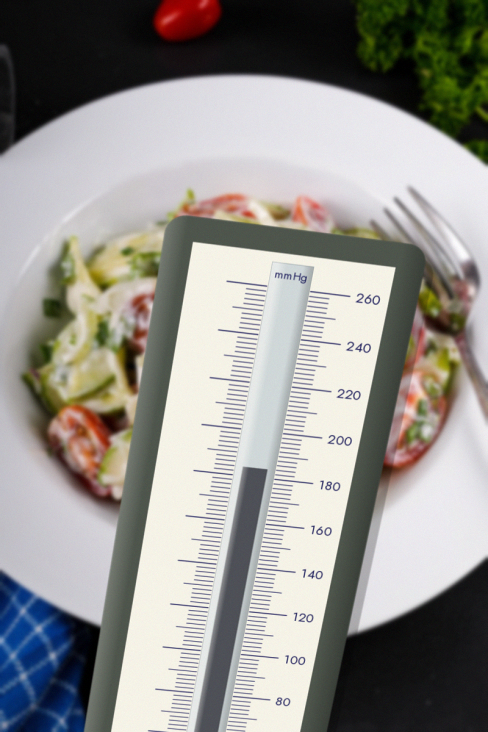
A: {"value": 184, "unit": "mmHg"}
